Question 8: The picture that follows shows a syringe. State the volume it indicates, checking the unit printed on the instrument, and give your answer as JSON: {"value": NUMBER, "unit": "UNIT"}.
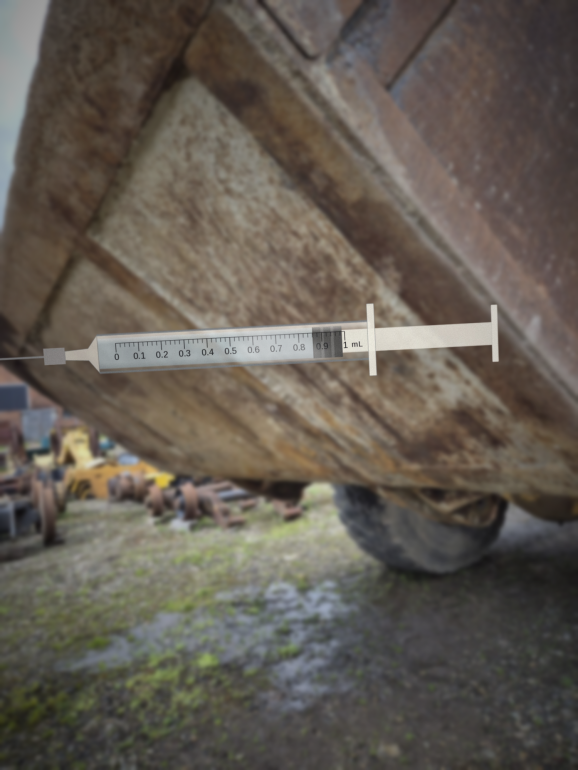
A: {"value": 0.86, "unit": "mL"}
